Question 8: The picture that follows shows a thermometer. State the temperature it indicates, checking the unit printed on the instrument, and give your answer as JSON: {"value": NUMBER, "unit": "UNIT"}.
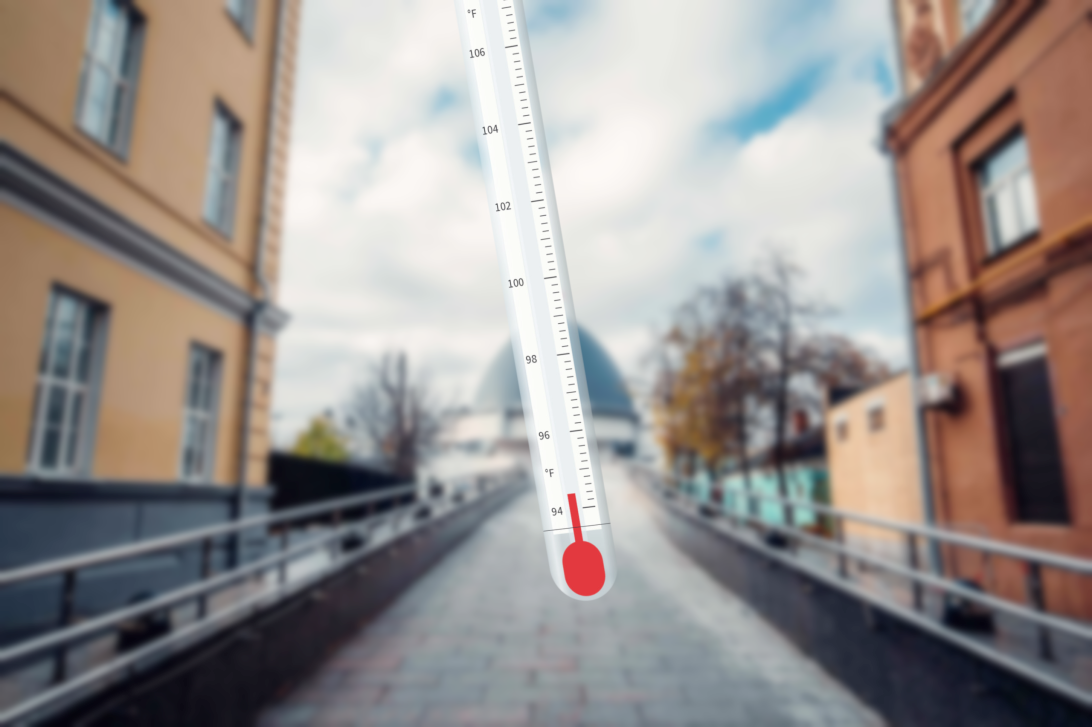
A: {"value": 94.4, "unit": "°F"}
